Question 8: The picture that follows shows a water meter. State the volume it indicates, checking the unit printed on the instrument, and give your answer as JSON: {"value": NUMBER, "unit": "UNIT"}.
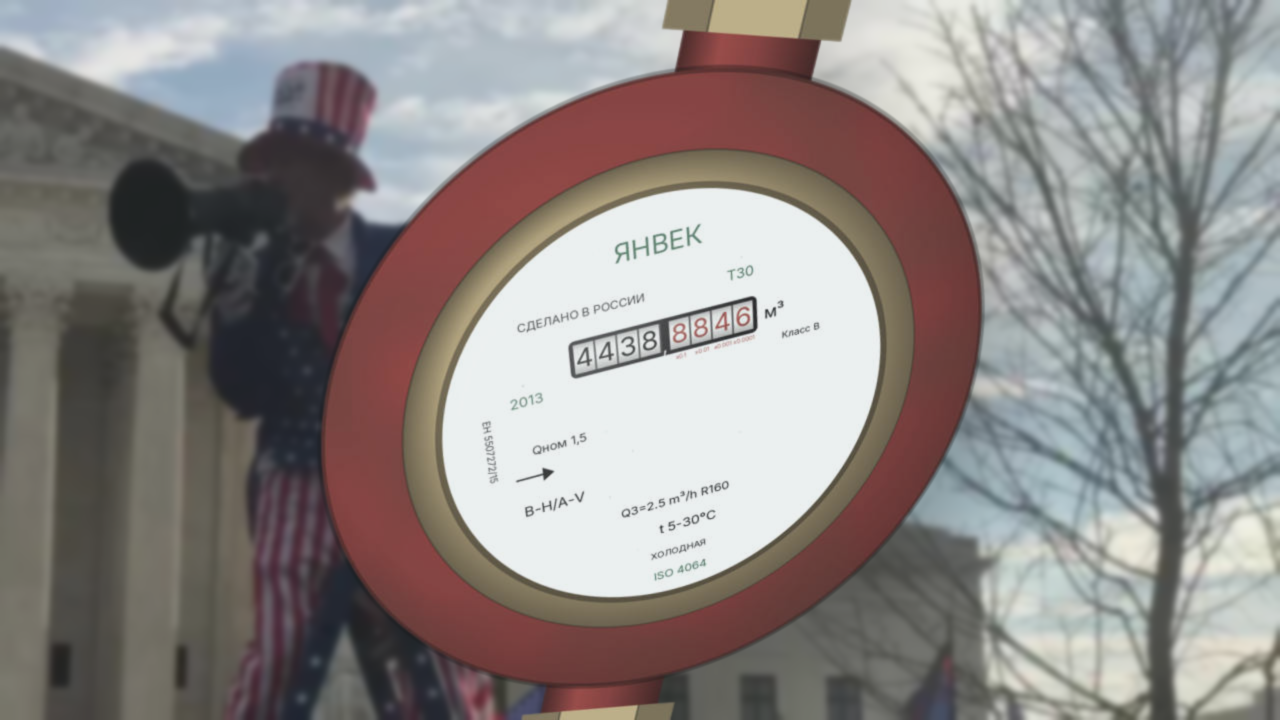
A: {"value": 4438.8846, "unit": "m³"}
